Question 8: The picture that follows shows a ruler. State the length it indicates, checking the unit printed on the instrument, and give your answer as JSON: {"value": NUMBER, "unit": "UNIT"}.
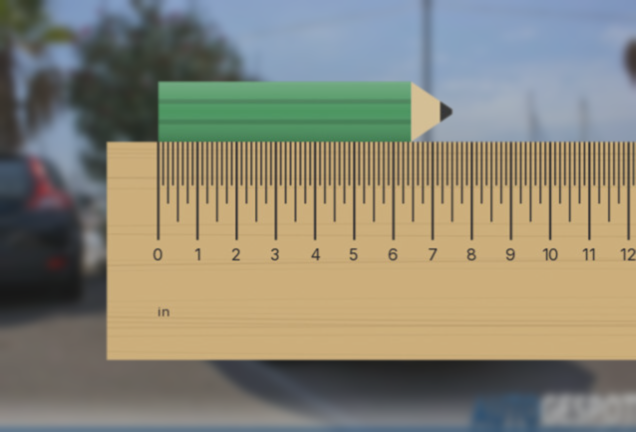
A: {"value": 7.5, "unit": "in"}
